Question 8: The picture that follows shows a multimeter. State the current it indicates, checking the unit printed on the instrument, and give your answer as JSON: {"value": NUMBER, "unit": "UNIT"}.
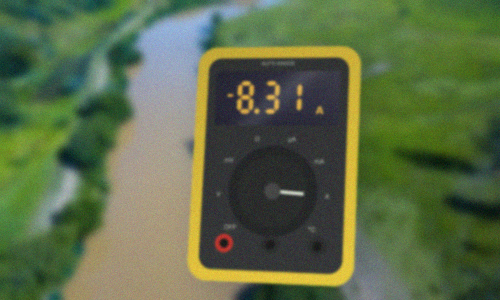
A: {"value": -8.31, "unit": "A"}
